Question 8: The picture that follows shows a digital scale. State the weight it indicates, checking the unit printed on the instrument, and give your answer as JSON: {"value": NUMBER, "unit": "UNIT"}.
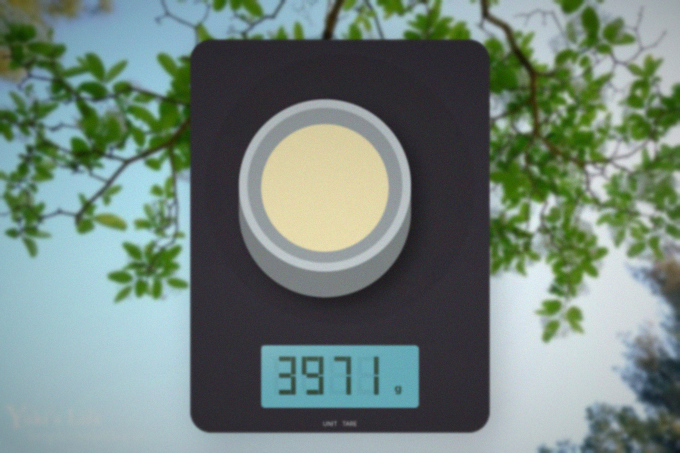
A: {"value": 3971, "unit": "g"}
